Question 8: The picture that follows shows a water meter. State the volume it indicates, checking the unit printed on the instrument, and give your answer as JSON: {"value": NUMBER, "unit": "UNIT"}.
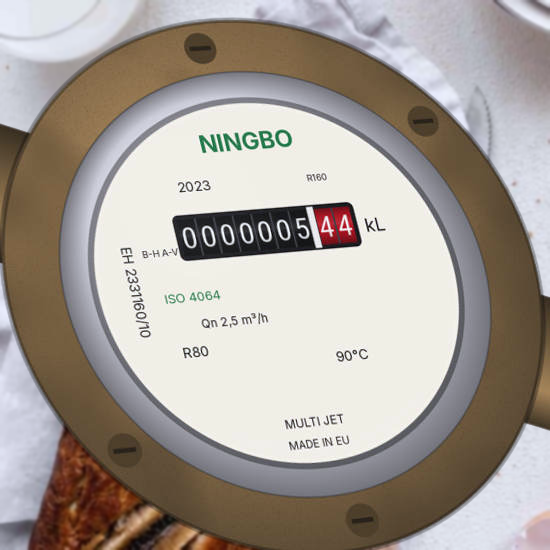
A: {"value": 5.44, "unit": "kL"}
